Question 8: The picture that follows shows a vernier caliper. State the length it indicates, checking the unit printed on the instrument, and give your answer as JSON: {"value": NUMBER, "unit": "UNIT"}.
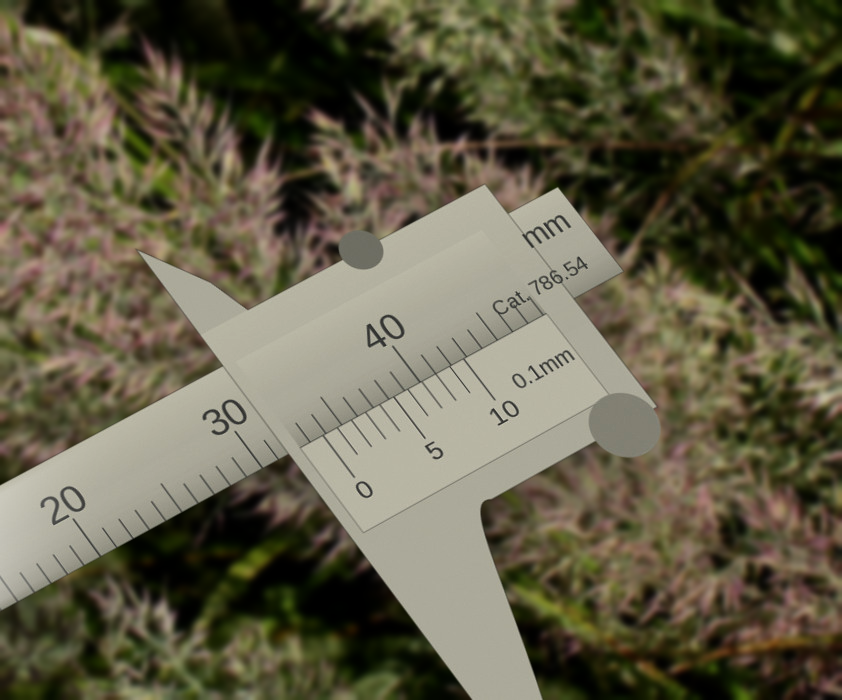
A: {"value": 33.8, "unit": "mm"}
